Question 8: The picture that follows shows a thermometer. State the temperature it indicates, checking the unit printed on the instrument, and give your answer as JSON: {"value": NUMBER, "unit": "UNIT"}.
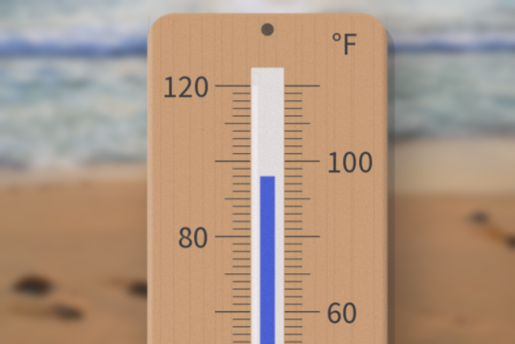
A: {"value": 96, "unit": "°F"}
